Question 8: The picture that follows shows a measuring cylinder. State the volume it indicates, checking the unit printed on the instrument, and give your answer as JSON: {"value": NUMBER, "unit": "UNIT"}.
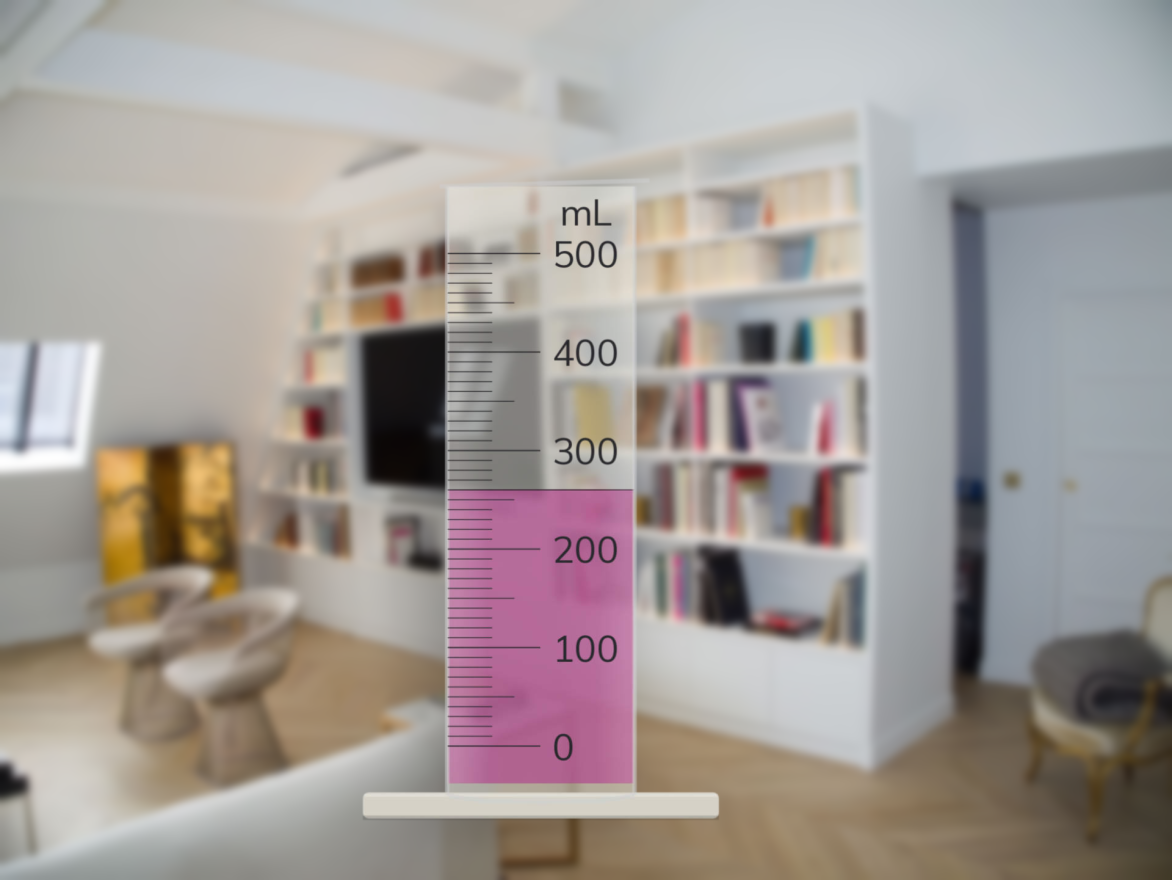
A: {"value": 260, "unit": "mL"}
